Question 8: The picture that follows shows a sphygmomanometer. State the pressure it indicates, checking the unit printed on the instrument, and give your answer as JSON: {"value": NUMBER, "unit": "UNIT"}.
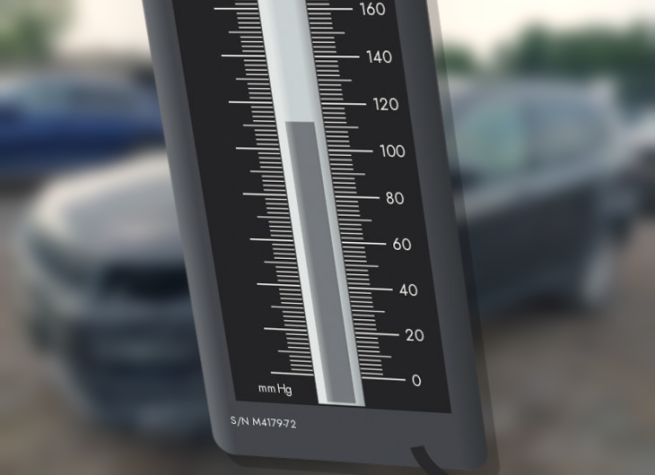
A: {"value": 112, "unit": "mmHg"}
